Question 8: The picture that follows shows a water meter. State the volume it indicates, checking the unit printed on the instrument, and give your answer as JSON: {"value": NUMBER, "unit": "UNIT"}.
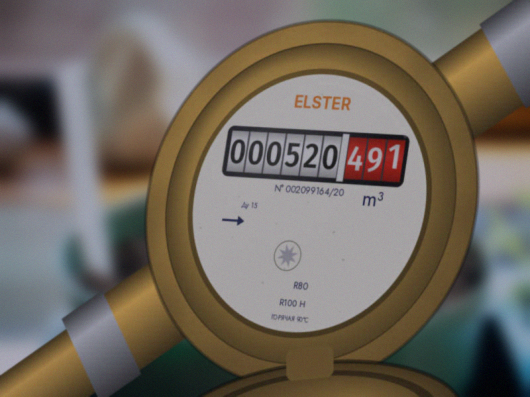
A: {"value": 520.491, "unit": "m³"}
